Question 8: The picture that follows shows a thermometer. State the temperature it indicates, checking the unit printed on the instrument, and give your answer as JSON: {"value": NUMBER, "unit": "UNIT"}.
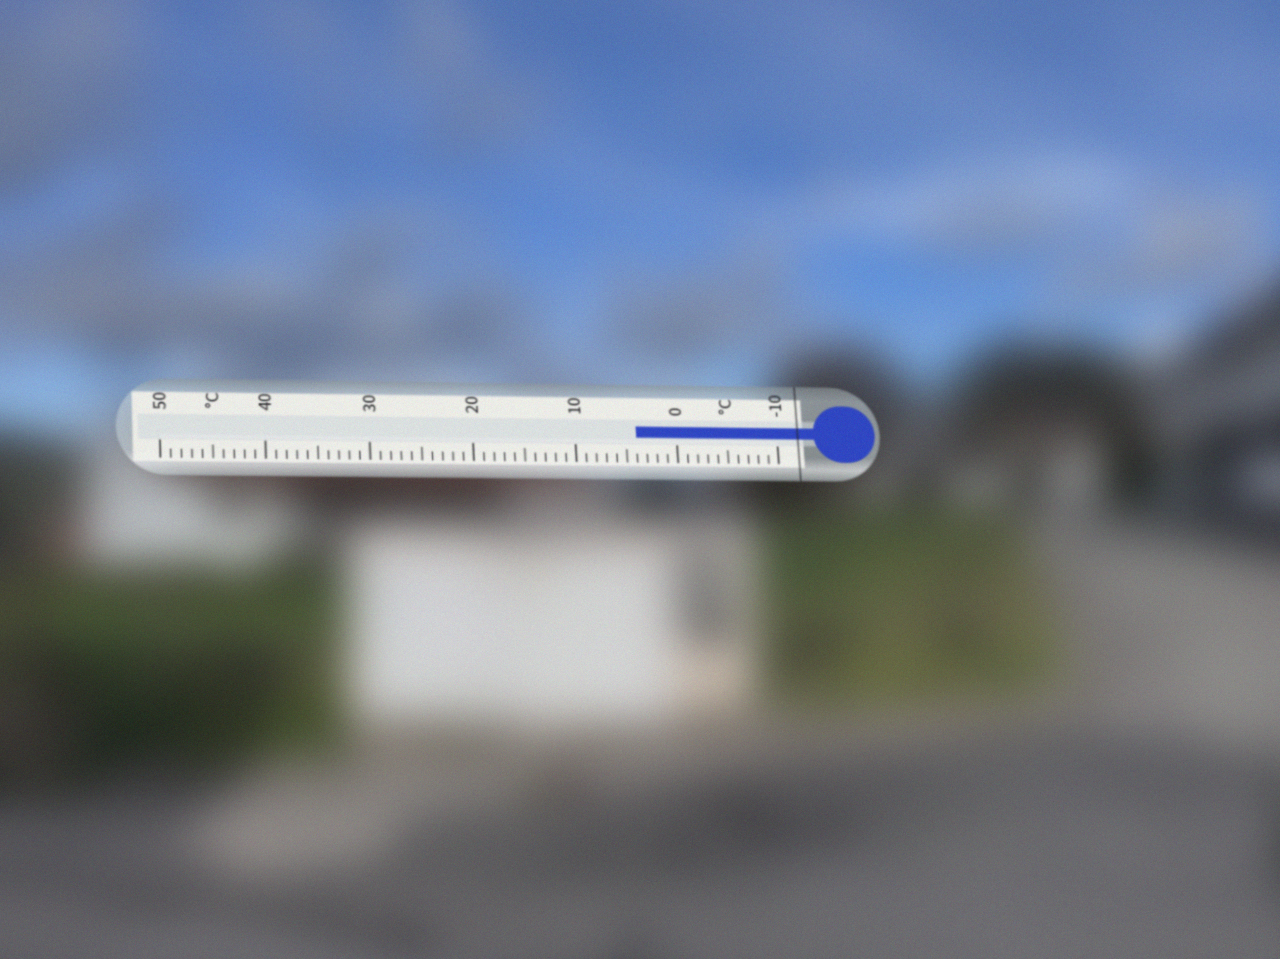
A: {"value": 4, "unit": "°C"}
